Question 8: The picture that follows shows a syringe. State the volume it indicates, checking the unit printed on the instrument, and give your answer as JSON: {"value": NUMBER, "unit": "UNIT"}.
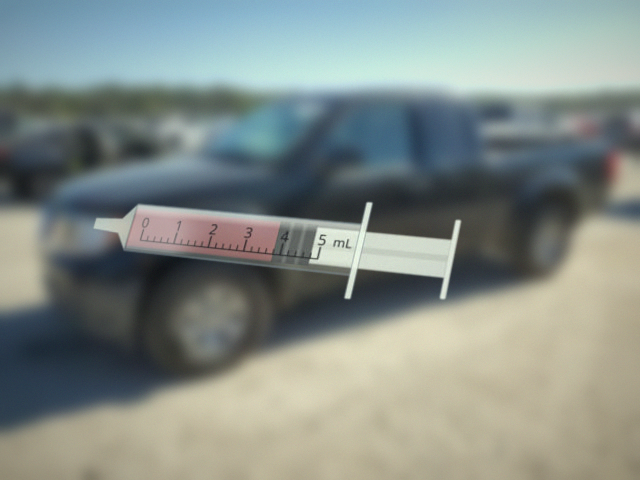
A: {"value": 3.8, "unit": "mL"}
